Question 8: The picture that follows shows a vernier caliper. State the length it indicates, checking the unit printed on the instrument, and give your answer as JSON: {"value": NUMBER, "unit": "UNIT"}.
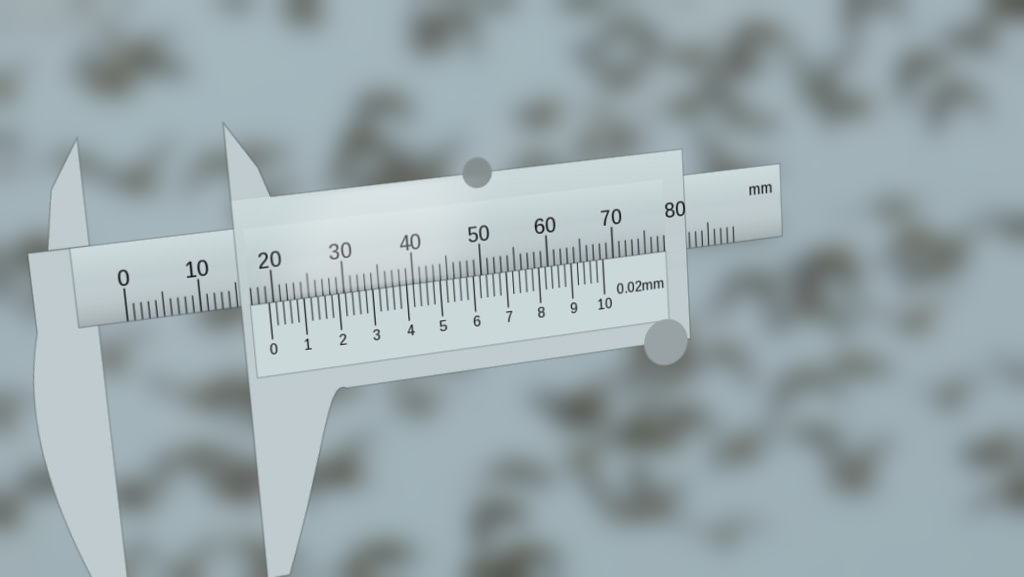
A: {"value": 19.4, "unit": "mm"}
